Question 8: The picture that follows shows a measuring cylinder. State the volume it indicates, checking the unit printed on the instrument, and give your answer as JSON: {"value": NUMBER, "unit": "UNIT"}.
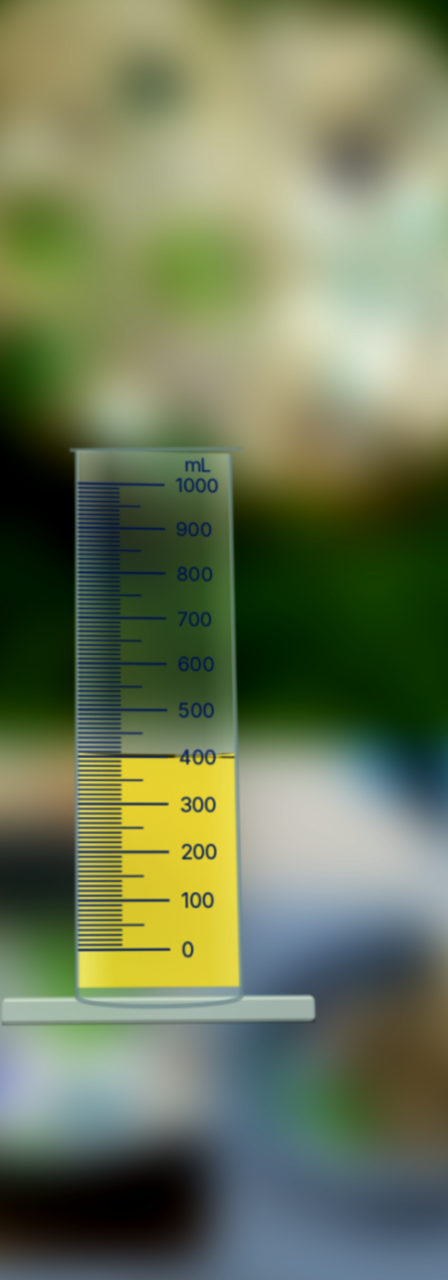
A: {"value": 400, "unit": "mL"}
